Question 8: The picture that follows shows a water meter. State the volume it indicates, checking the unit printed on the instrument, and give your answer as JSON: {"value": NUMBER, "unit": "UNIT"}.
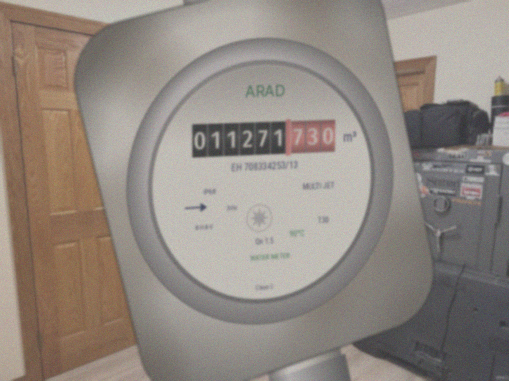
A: {"value": 11271.730, "unit": "m³"}
